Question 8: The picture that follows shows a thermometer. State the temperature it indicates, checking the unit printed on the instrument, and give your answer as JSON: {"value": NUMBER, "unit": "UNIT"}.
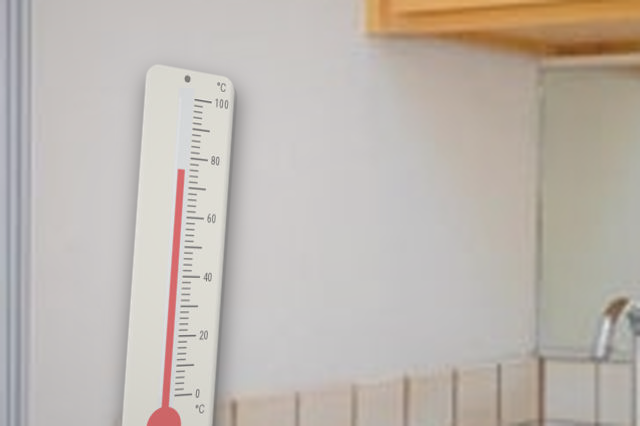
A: {"value": 76, "unit": "°C"}
